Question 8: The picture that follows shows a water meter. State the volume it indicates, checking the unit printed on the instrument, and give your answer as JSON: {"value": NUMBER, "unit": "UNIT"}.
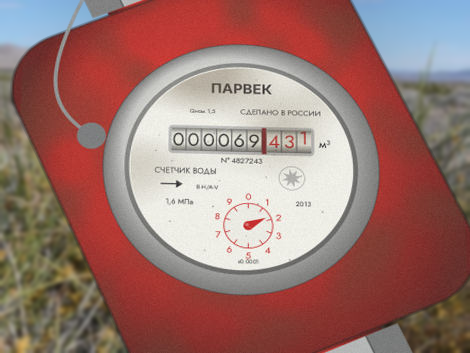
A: {"value": 69.4311, "unit": "m³"}
